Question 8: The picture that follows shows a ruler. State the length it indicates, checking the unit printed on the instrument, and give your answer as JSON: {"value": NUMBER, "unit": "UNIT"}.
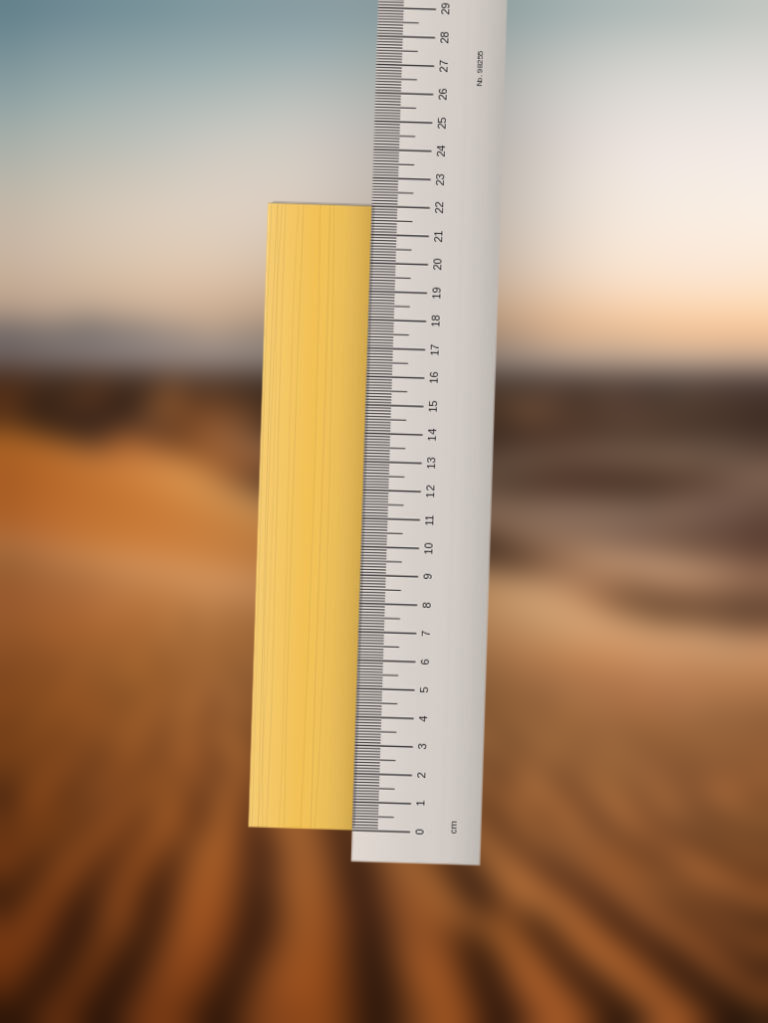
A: {"value": 22, "unit": "cm"}
